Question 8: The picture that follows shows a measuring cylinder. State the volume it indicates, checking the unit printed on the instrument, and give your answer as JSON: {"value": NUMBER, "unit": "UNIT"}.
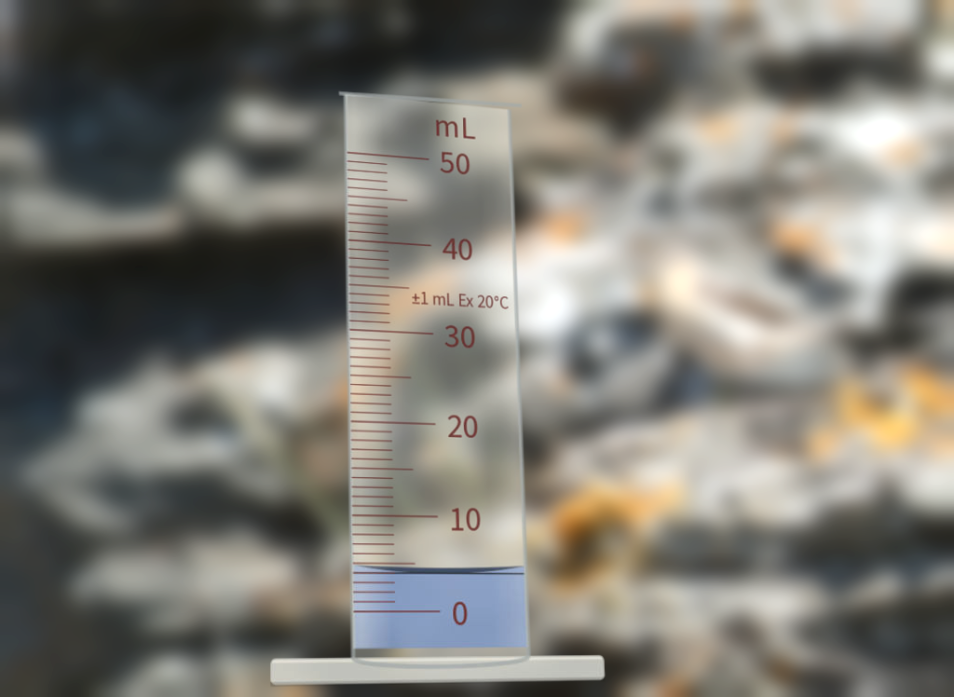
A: {"value": 4, "unit": "mL"}
